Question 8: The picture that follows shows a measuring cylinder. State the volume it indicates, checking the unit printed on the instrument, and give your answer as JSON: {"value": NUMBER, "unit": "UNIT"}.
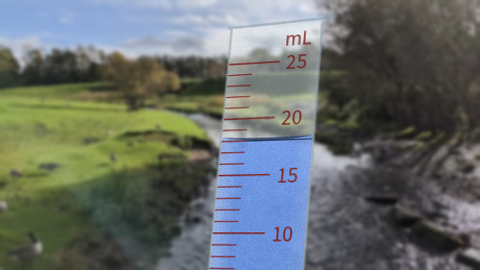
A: {"value": 18, "unit": "mL"}
